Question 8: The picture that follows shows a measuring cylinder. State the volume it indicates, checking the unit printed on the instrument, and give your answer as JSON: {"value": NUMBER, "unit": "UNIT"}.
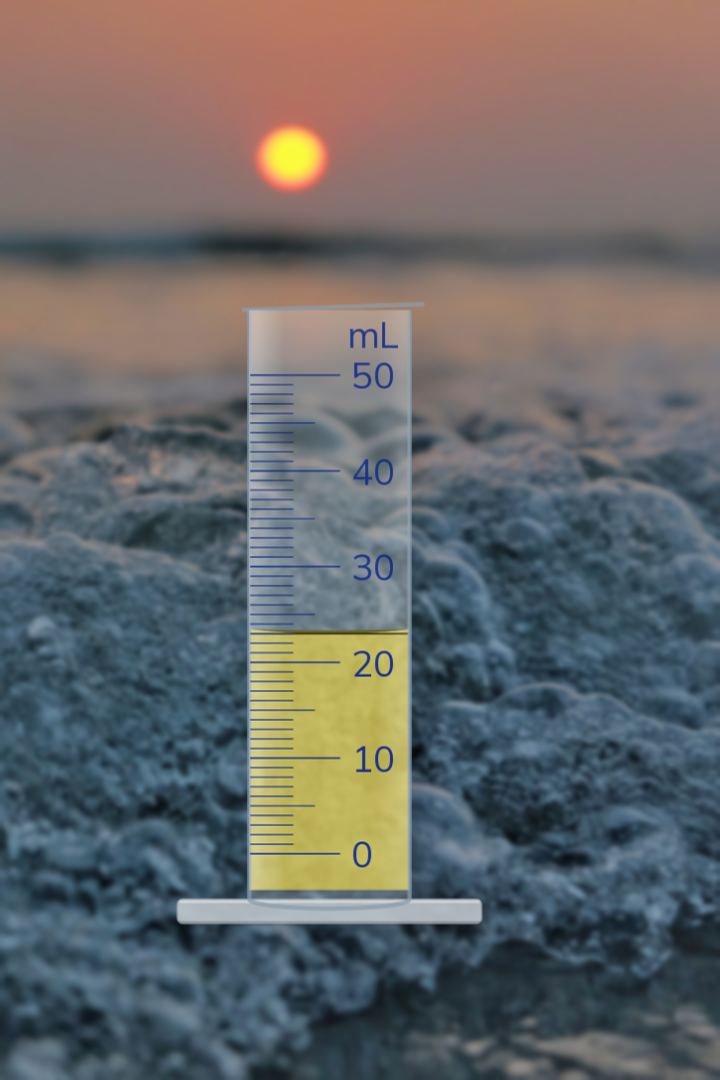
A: {"value": 23, "unit": "mL"}
